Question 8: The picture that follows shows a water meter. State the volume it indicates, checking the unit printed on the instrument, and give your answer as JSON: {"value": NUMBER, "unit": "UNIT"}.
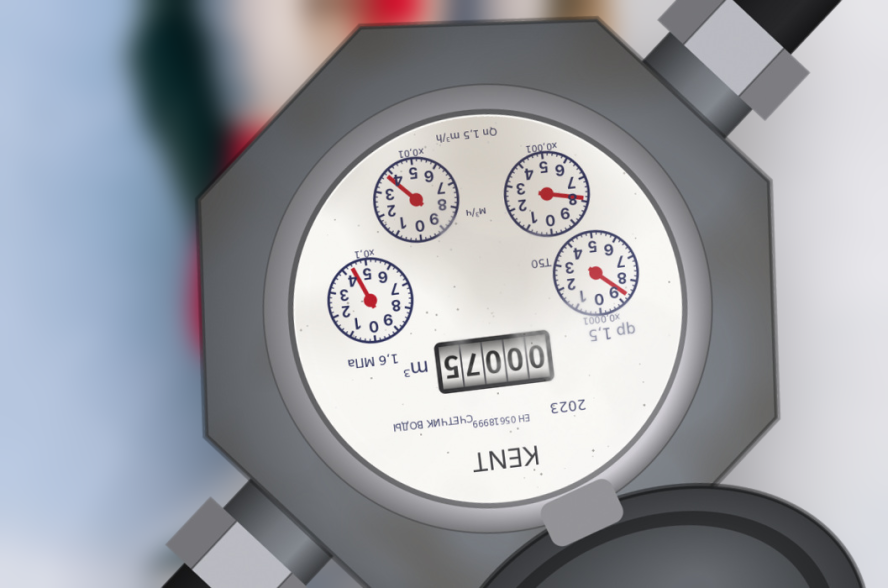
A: {"value": 75.4378, "unit": "m³"}
